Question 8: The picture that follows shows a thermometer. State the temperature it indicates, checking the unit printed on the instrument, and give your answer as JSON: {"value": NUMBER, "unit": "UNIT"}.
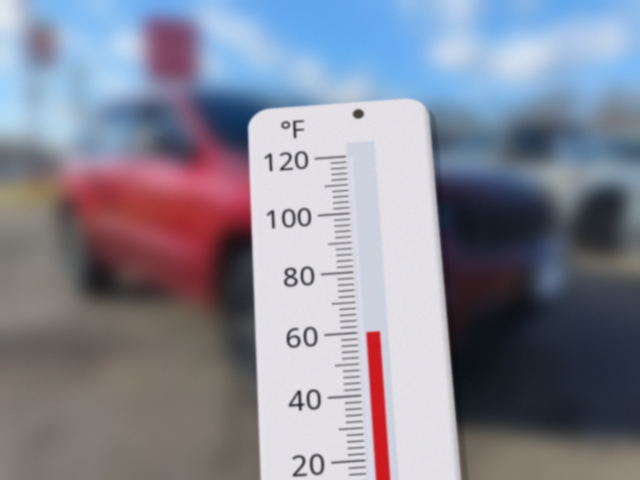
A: {"value": 60, "unit": "°F"}
